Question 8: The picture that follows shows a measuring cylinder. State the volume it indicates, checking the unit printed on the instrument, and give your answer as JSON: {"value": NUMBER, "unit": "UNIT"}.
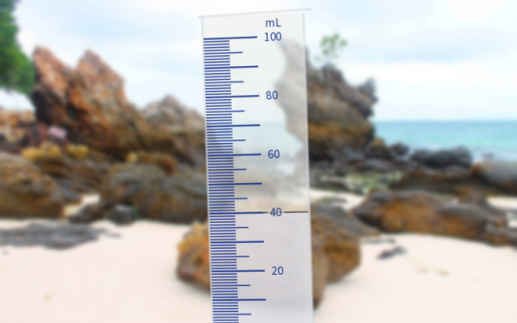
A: {"value": 40, "unit": "mL"}
